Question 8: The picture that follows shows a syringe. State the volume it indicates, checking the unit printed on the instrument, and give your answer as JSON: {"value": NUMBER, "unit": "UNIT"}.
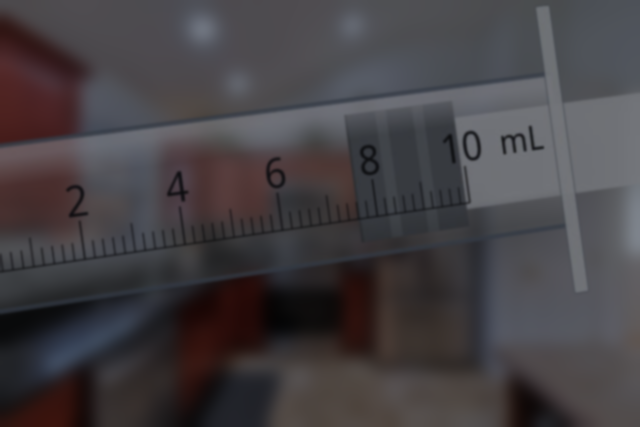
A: {"value": 7.6, "unit": "mL"}
